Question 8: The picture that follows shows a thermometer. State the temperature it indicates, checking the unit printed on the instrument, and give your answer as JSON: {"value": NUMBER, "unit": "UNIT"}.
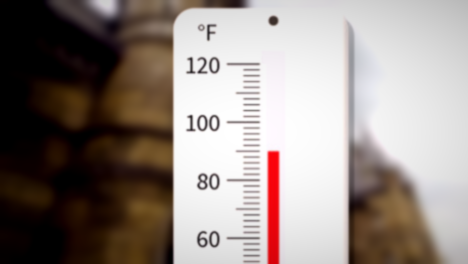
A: {"value": 90, "unit": "°F"}
